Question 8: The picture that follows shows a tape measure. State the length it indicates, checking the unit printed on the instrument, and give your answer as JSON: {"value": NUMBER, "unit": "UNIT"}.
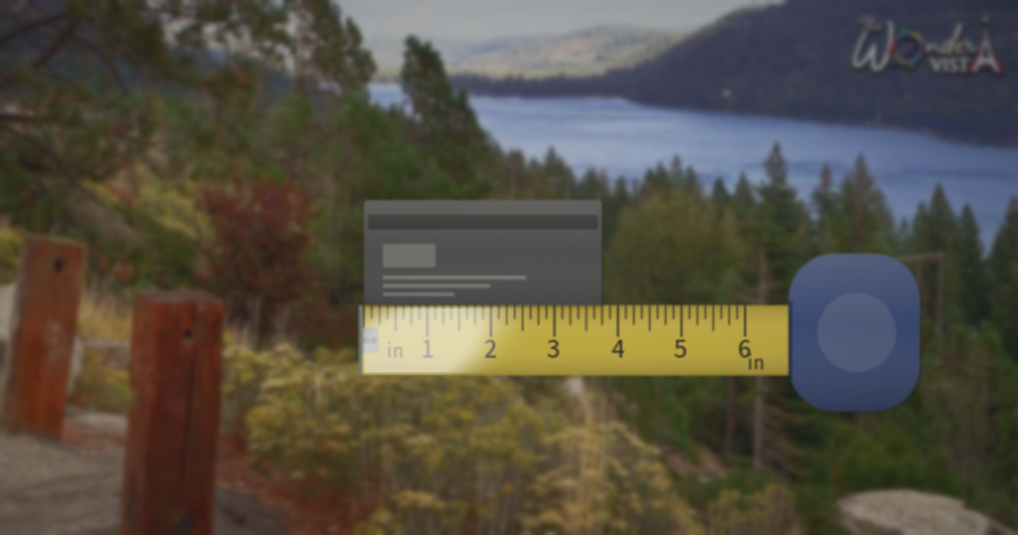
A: {"value": 3.75, "unit": "in"}
